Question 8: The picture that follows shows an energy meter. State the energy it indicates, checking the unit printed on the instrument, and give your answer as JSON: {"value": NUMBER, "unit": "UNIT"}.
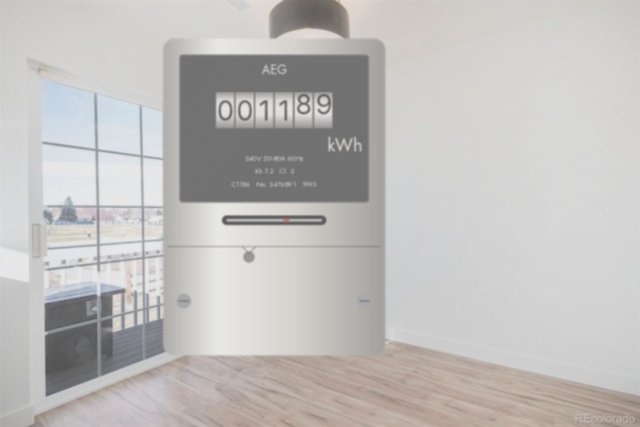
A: {"value": 1189, "unit": "kWh"}
